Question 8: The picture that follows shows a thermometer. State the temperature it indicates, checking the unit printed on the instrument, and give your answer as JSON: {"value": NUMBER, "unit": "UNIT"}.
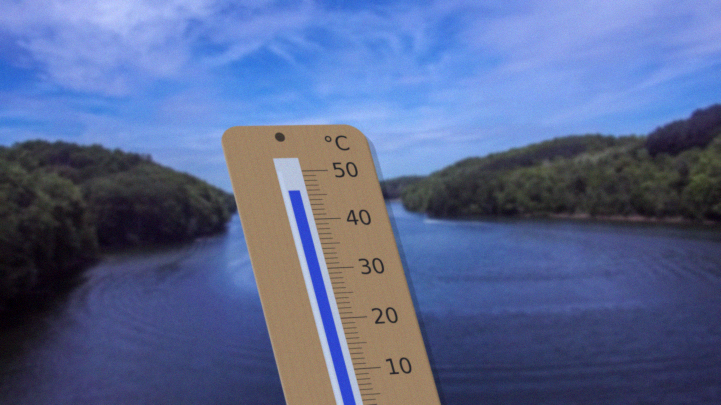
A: {"value": 46, "unit": "°C"}
